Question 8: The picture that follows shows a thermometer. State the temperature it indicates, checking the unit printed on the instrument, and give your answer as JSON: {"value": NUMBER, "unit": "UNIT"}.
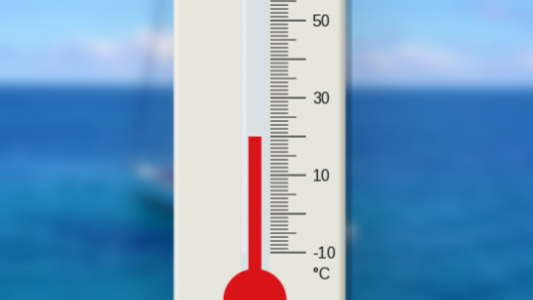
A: {"value": 20, "unit": "°C"}
